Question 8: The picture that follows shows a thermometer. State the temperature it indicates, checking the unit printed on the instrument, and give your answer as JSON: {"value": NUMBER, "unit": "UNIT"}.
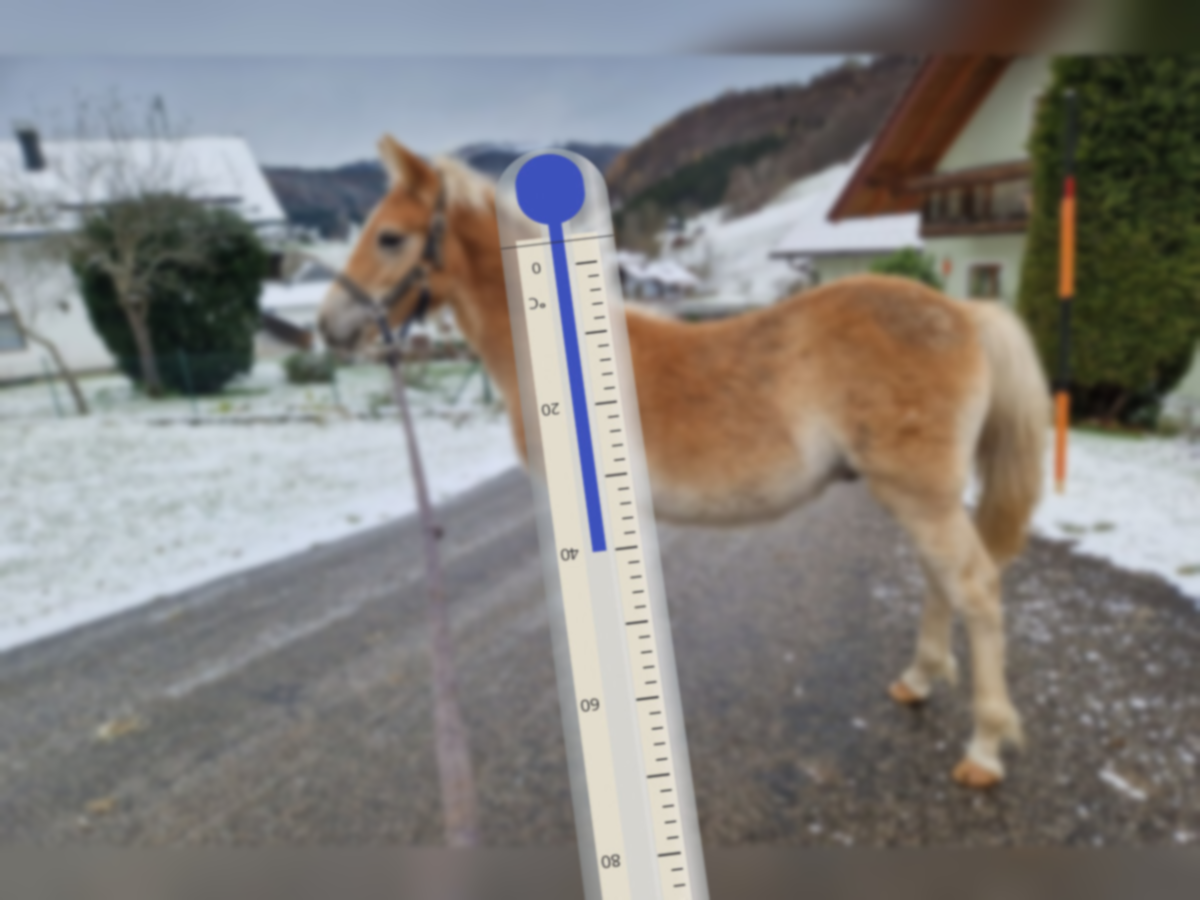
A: {"value": 40, "unit": "°C"}
